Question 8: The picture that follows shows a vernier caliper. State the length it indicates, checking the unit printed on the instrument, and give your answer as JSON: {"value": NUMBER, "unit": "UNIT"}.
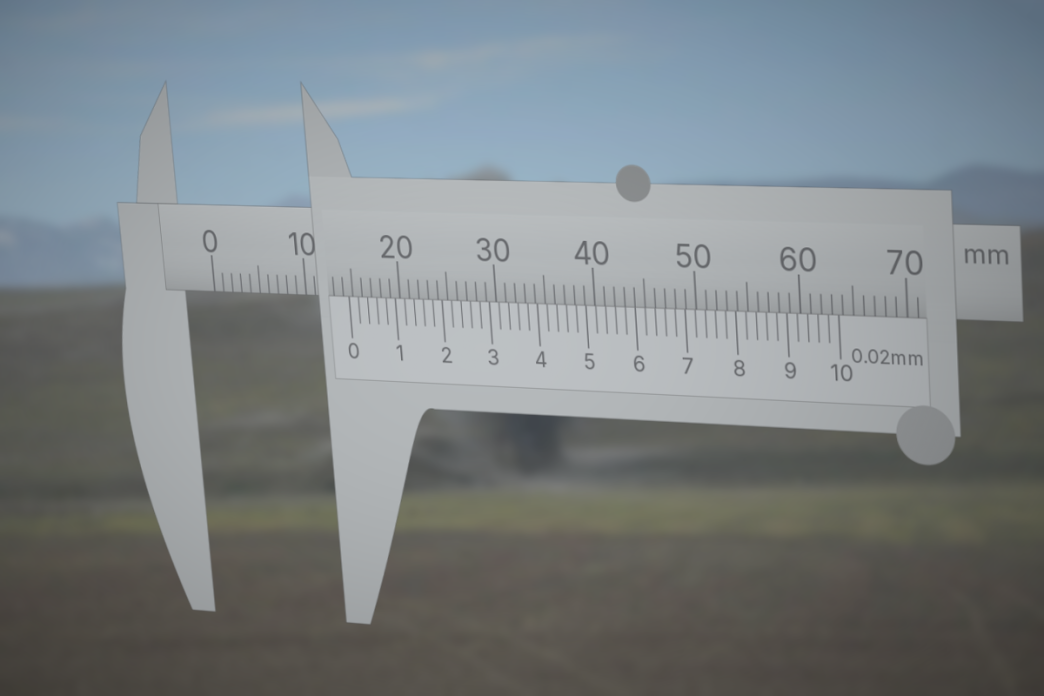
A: {"value": 14.6, "unit": "mm"}
